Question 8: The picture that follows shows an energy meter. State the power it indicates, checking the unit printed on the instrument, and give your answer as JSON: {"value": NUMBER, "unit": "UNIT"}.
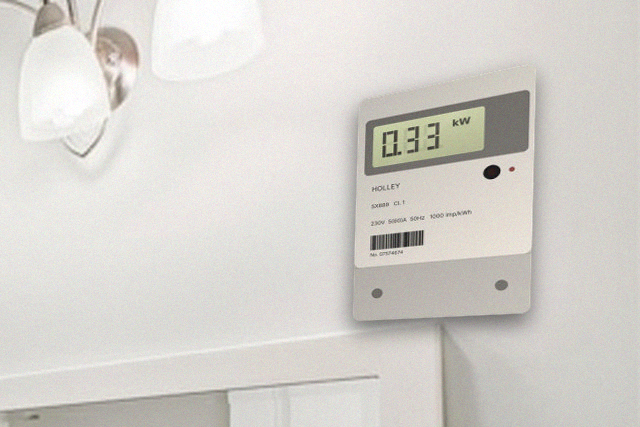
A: {"value": 0.33, "unit": "kW"}
